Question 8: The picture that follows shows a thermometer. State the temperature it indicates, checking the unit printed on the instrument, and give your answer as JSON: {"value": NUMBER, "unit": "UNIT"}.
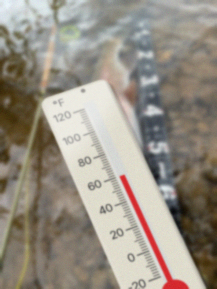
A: {"value": 60, "unit": "°F"}
